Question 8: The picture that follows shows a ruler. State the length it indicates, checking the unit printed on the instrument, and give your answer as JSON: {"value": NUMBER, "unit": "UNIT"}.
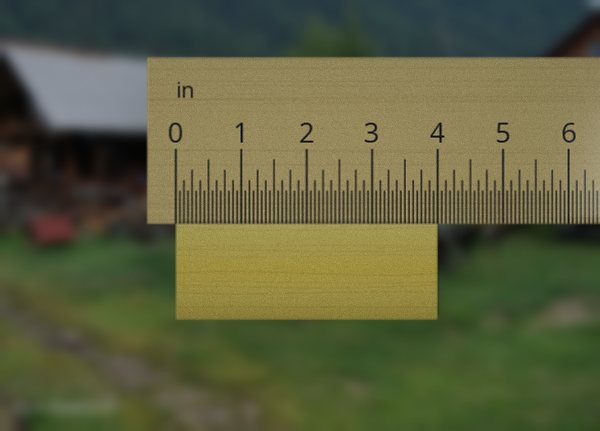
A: {"value": 4, "unit": "in"}
